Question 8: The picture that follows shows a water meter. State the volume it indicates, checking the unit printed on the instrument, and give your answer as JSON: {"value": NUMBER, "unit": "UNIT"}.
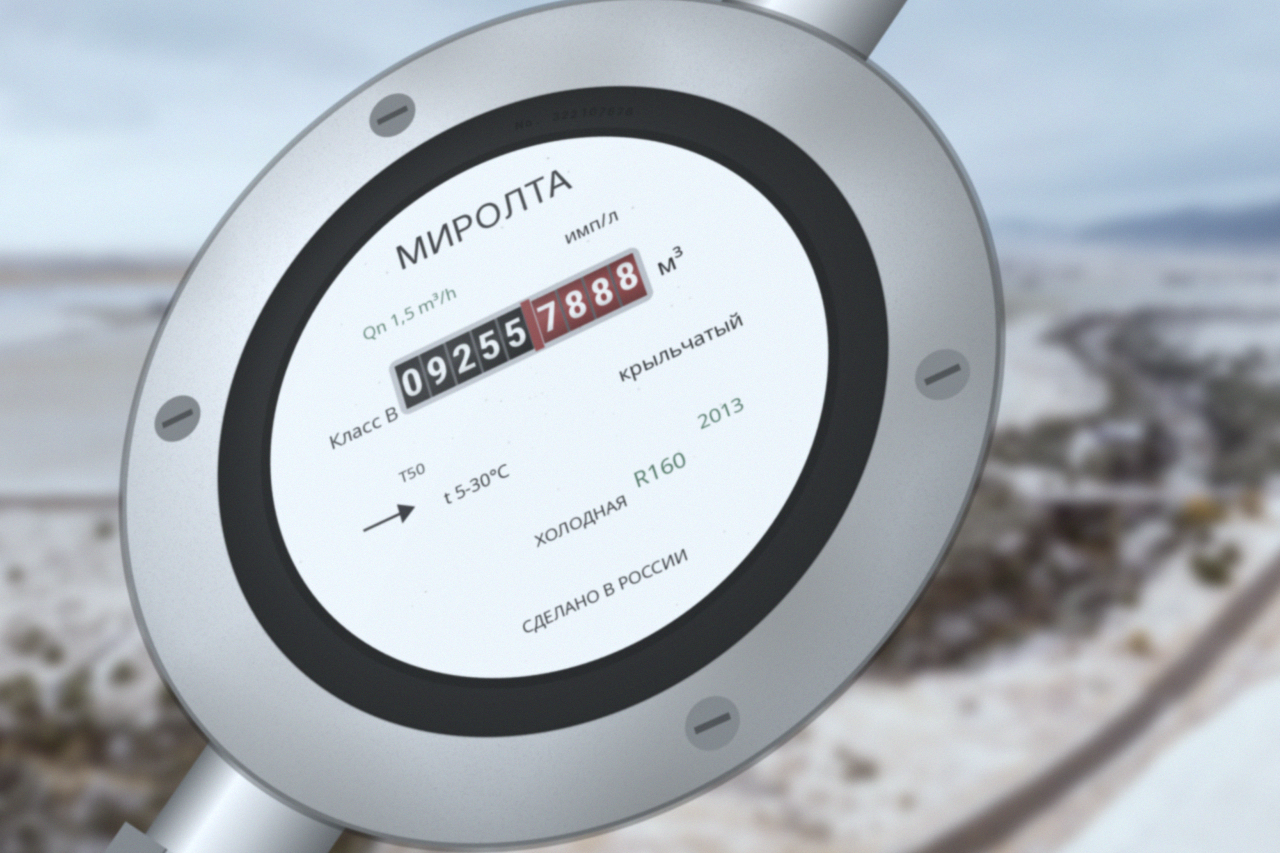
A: {"value": 9255.7888, "unit": "m³"}
